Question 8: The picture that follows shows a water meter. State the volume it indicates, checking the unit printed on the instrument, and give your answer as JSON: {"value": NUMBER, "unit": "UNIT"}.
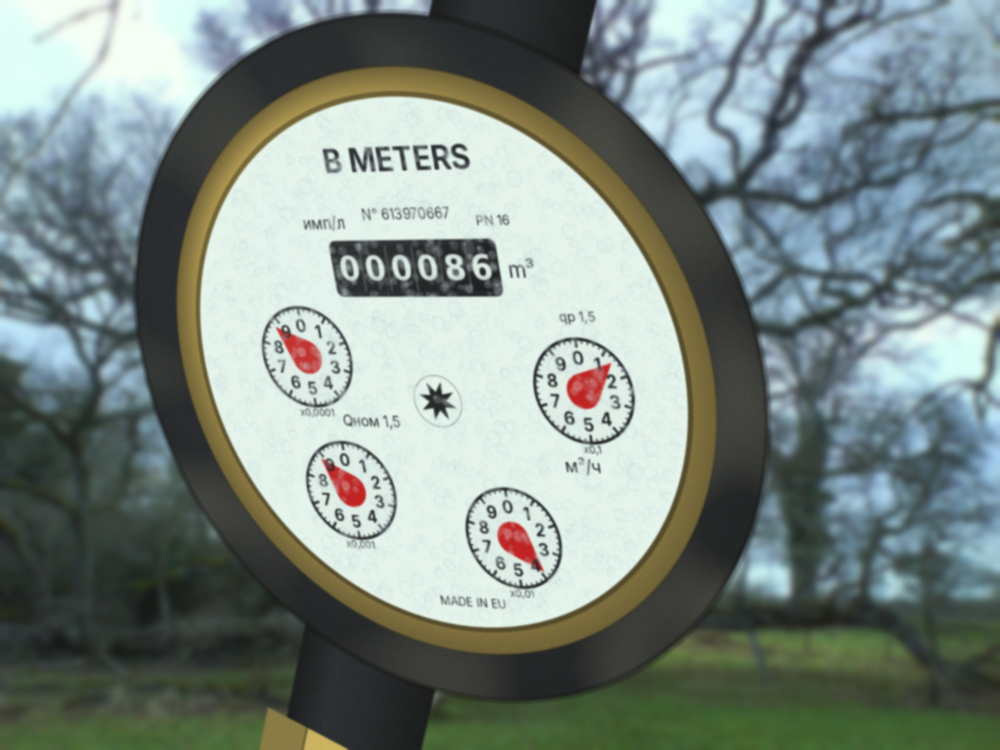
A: {"value": 86.1388, "unit": "m³"}
